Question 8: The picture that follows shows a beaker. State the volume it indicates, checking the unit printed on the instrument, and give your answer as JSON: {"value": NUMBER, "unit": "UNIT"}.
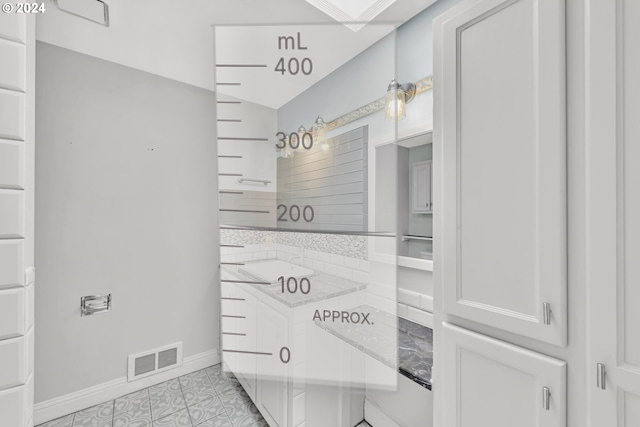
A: {"value": 175, "unit": "mL"}
